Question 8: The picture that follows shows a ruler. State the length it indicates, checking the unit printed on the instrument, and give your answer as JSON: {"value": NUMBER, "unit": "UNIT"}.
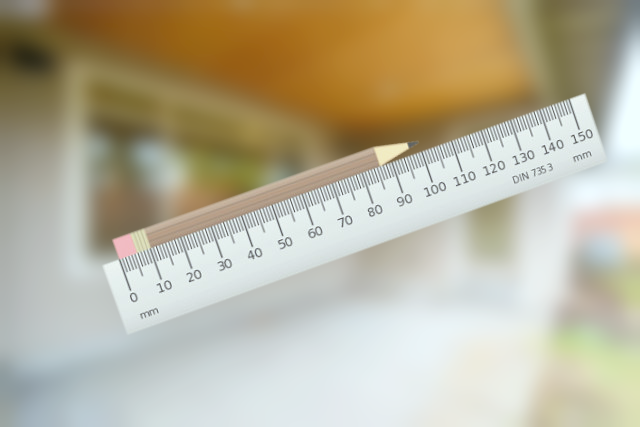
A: {"value": 100, "unit": "mm"}
